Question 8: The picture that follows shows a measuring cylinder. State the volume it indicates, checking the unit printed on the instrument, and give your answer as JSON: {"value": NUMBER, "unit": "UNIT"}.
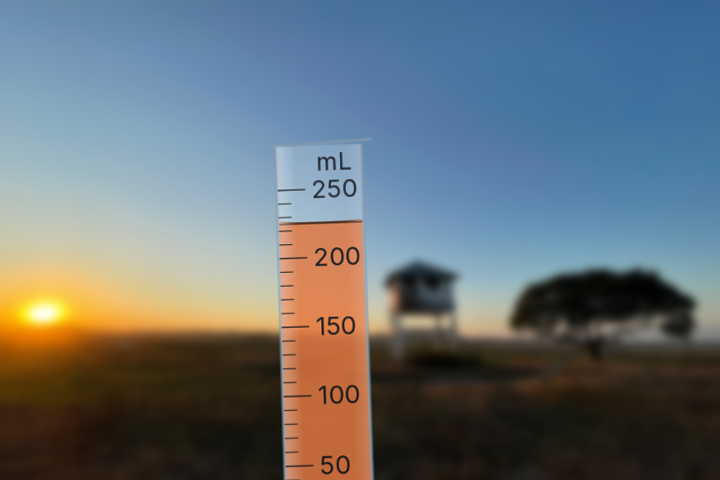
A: {"value": 225, "unit": "mL"}
